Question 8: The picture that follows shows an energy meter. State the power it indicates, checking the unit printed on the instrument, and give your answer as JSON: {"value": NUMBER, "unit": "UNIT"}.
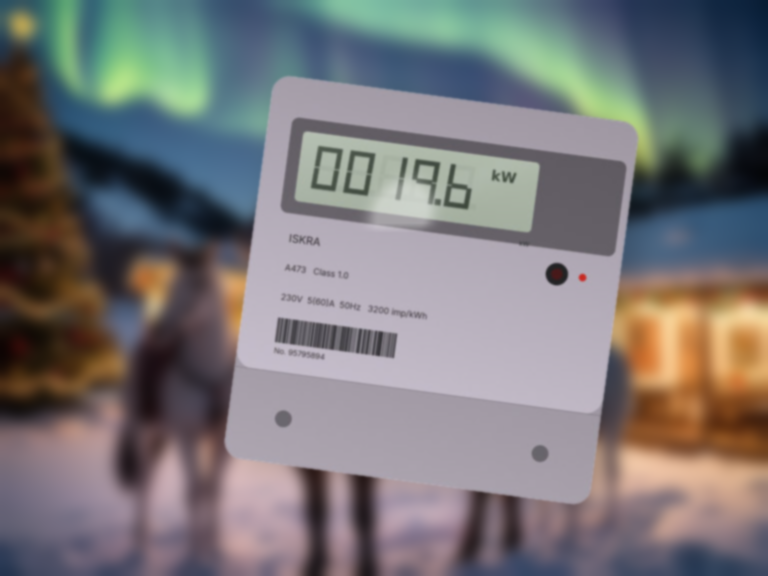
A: {"value": 19.6, "unit": "kW"}
